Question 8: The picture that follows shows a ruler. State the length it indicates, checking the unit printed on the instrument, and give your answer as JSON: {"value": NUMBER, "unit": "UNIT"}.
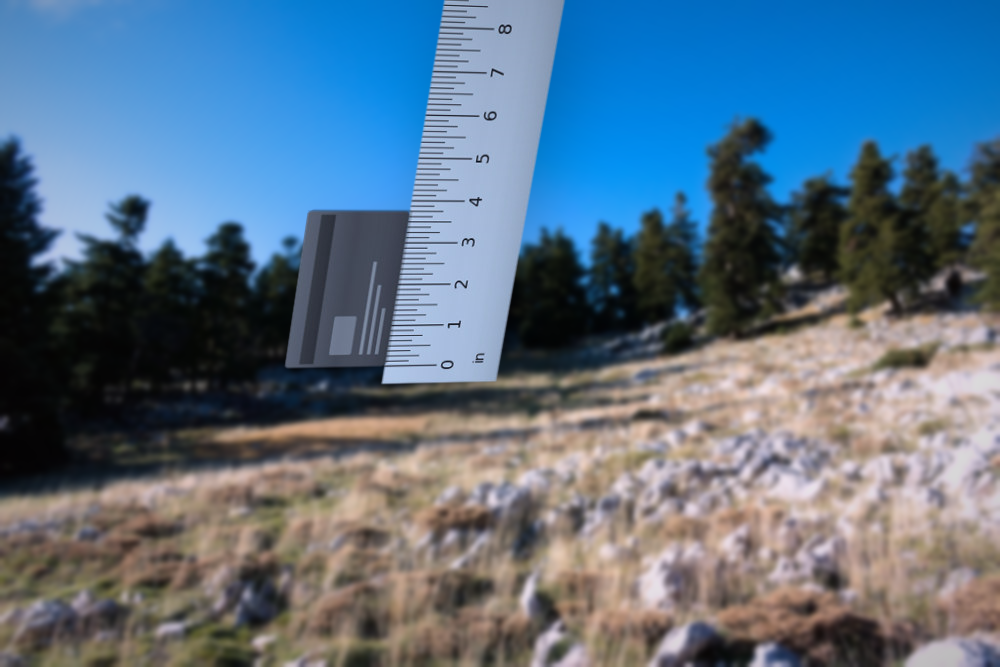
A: {"value": 3.75, "unit": "in"}
